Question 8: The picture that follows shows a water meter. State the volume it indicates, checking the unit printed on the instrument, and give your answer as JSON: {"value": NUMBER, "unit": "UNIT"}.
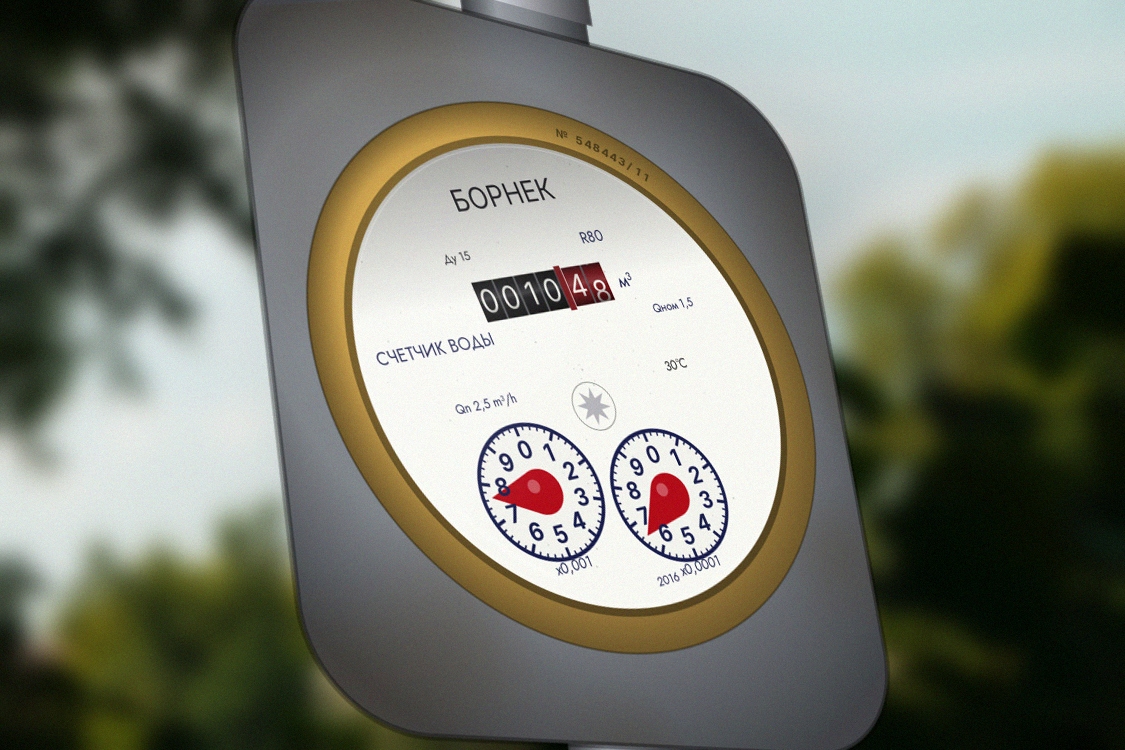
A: {"value": 10.4776, "unit": "m³"}
